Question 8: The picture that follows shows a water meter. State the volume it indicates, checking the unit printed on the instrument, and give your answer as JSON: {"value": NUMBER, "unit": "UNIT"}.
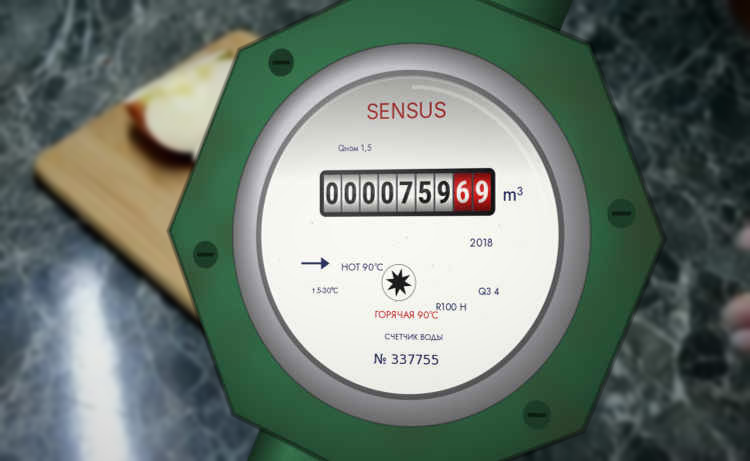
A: {"value": 759.69, "unit": "m³"}
